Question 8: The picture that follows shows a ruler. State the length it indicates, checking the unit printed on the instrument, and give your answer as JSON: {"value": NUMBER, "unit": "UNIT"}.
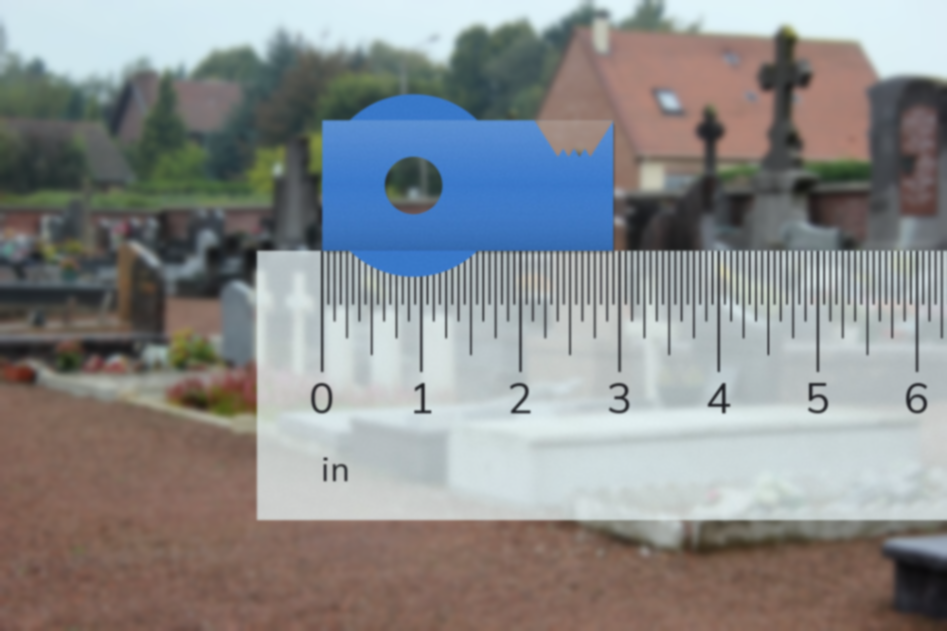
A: {"value": 2.9375, "unit": "in"}
